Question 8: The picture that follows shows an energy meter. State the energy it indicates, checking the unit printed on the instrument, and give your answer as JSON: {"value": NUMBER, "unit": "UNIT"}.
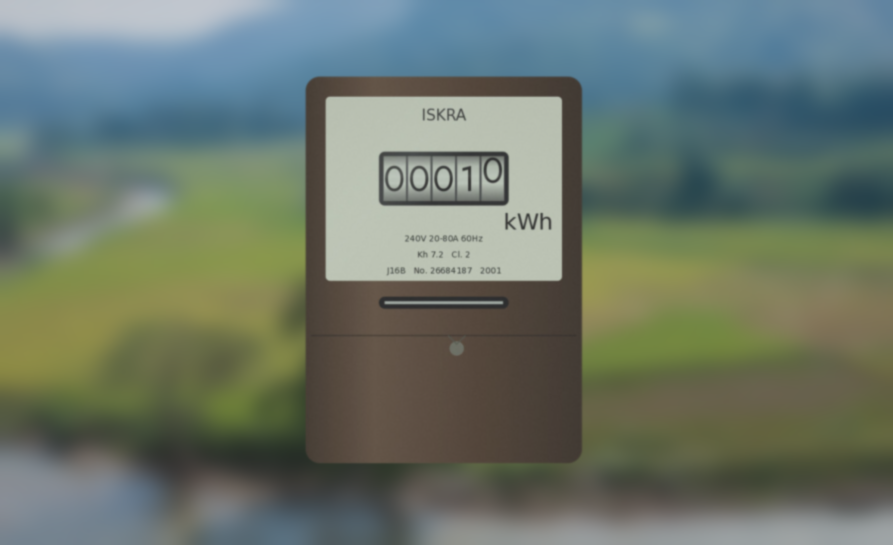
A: {"value": 10, "unit": "kWh"}
